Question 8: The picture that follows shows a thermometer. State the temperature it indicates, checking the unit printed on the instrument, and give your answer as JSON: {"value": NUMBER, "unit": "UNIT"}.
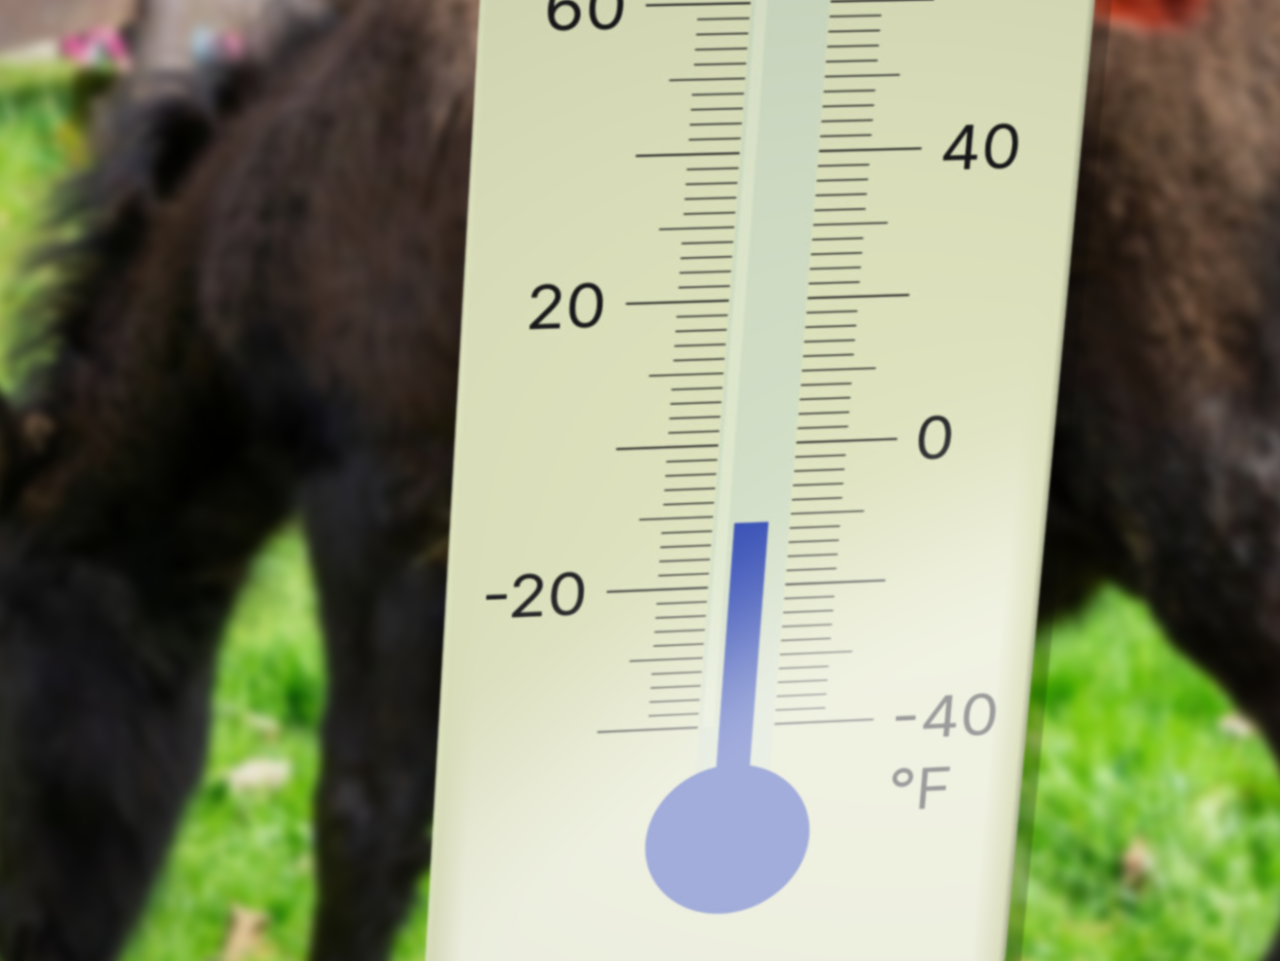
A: {"value": -11, "unit": "°F"}
